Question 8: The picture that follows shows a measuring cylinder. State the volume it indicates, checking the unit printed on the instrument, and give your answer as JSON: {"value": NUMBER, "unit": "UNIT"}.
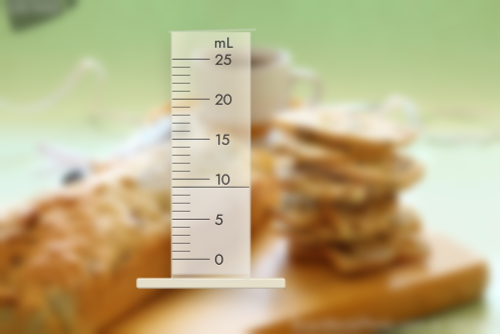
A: {"value": 9, "unit": "mL"}
